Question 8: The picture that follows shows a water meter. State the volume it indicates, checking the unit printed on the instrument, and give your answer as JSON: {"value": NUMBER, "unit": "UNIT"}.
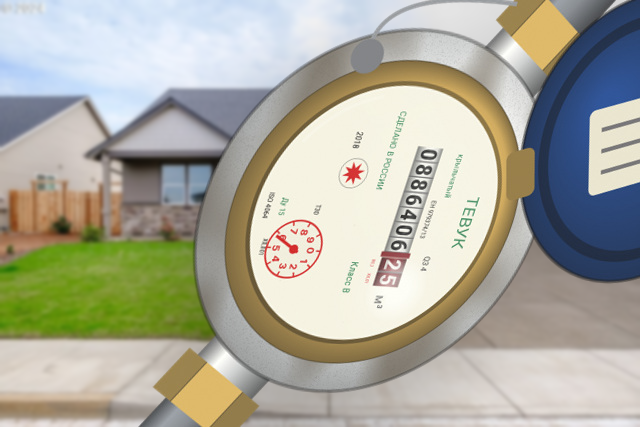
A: {"value": 886406.255, "unit": "m³"}
